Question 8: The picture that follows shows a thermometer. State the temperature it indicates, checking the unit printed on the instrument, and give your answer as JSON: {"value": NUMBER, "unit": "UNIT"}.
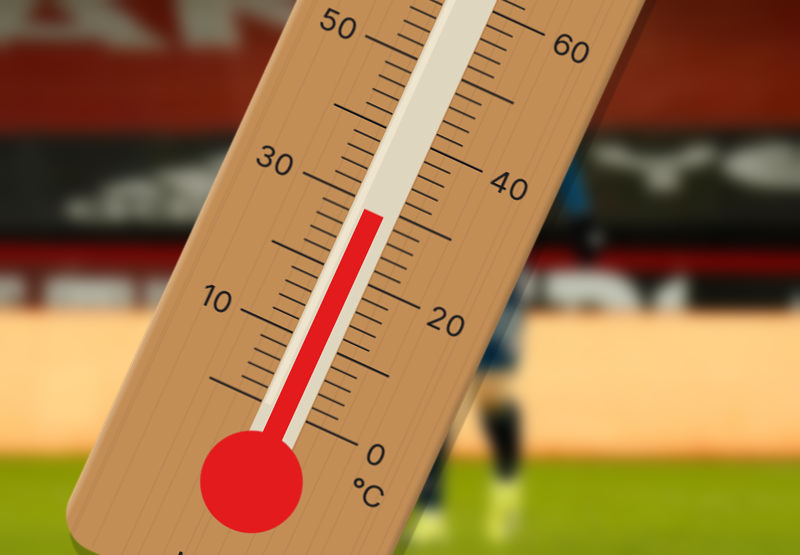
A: {"value": 29, "unit": "°C"}
